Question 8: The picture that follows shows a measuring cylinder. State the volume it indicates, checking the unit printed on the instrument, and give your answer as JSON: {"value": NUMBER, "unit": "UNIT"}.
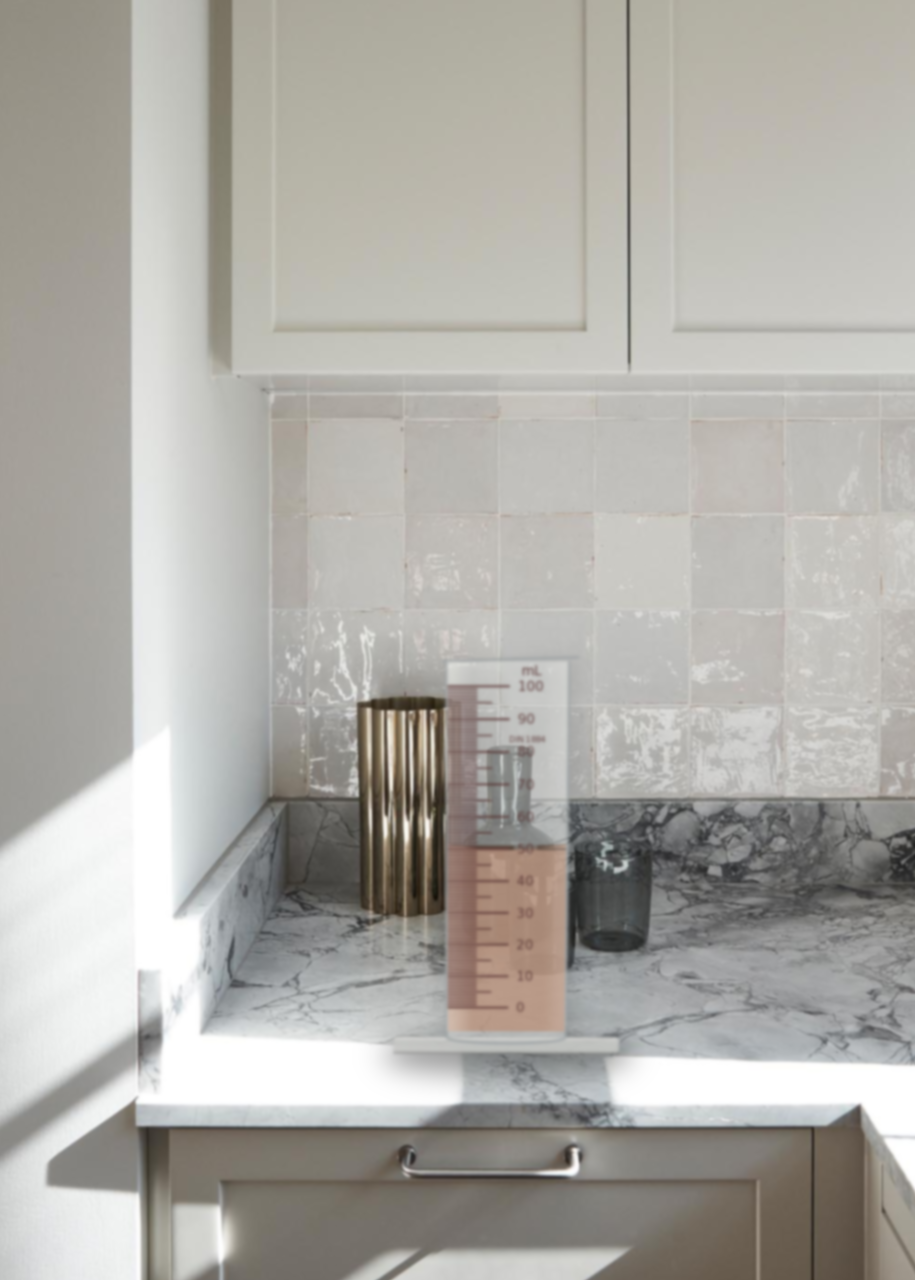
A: {"value": 50, "unit": "mL"}
